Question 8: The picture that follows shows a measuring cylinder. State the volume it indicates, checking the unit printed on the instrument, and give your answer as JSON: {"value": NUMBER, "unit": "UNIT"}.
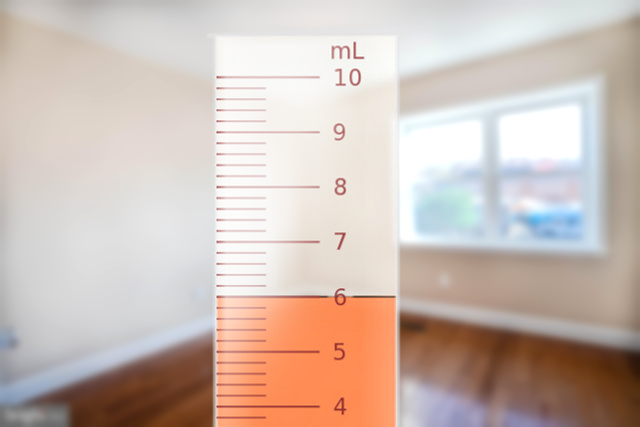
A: {"value": 6, "unit": "mL"}
